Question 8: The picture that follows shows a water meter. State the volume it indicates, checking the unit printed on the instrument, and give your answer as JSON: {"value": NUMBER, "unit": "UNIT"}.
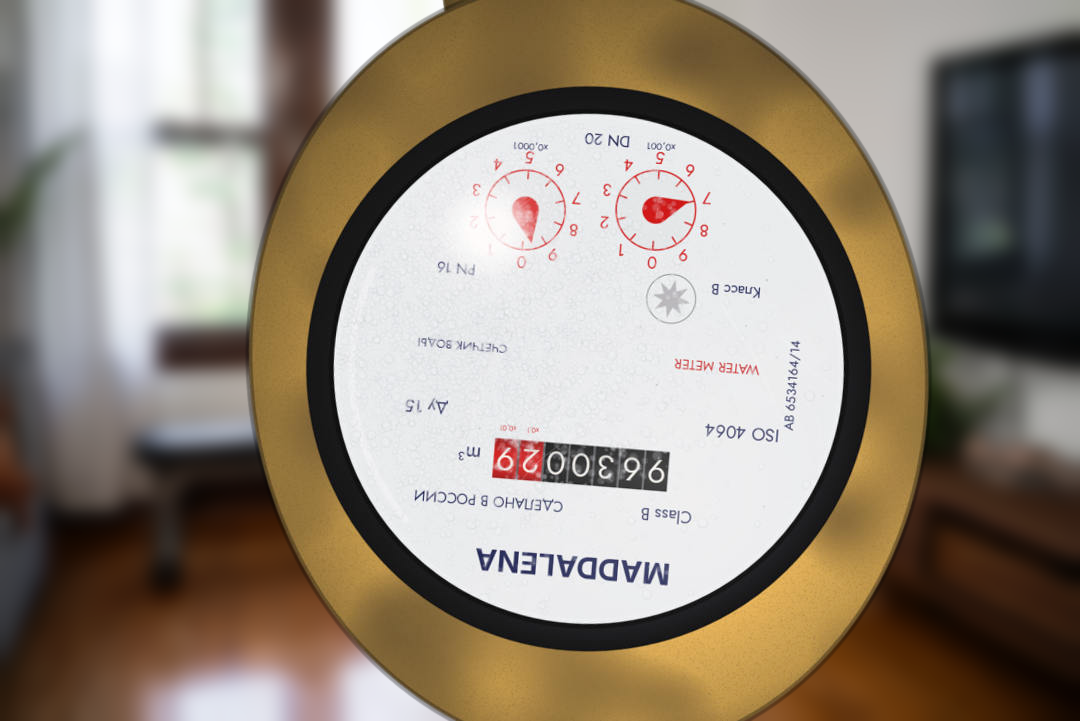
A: {"value": 96300.2969, "unit": "m³"}
